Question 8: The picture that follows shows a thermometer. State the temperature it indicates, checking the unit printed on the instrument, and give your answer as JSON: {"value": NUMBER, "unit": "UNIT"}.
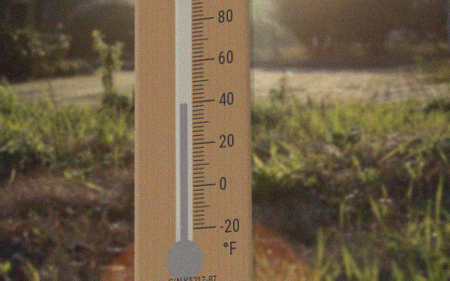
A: {"value": 40, "unit": "°F"}
